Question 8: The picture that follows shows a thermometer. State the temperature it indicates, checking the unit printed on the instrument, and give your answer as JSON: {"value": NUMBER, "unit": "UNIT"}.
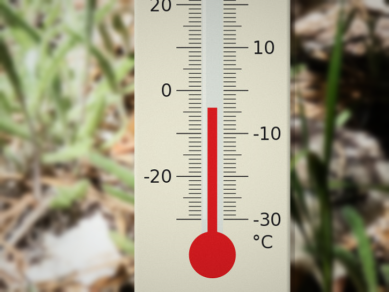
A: {"value": -4, "unit": "°C"}
